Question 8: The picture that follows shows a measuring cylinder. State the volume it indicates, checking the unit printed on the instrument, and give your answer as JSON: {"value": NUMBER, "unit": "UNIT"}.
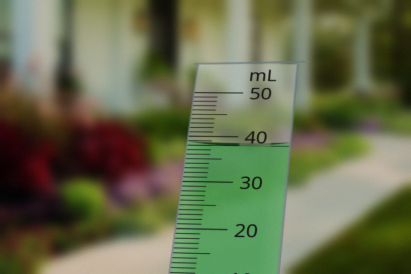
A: {"value": 38, "unit": "mL"}
